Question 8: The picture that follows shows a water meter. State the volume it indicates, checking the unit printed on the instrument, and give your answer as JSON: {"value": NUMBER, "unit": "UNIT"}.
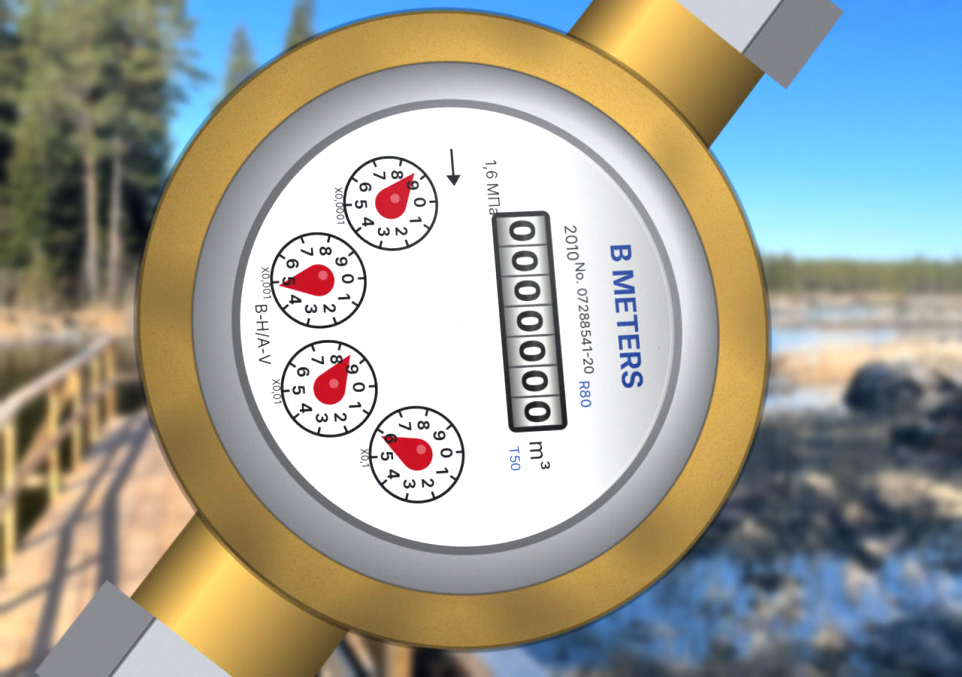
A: {"value": 0.5848, "unit": "m³"}
